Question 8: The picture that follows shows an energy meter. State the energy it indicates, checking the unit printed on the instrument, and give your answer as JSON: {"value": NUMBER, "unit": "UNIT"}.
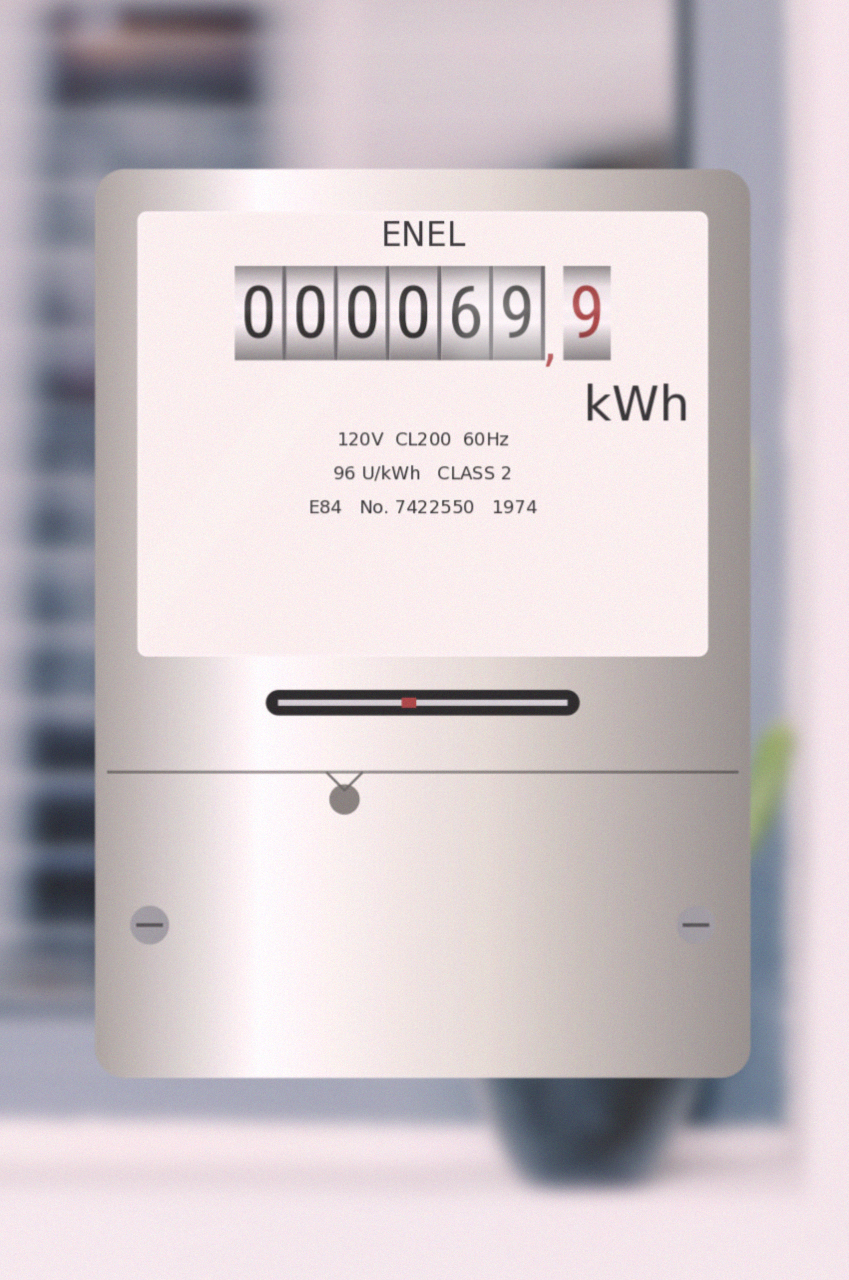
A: {"value": 69.9, "unit": "kWh"}
